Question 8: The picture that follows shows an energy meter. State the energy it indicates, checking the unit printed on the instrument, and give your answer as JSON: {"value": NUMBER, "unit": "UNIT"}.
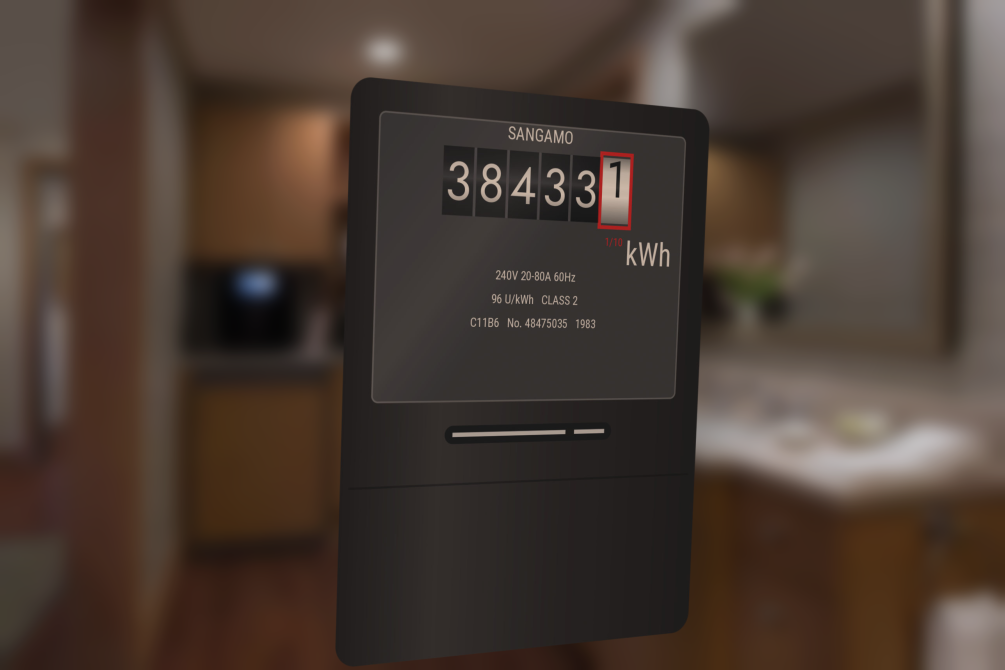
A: {"value": 38433.1, "unit": "kWh"}
